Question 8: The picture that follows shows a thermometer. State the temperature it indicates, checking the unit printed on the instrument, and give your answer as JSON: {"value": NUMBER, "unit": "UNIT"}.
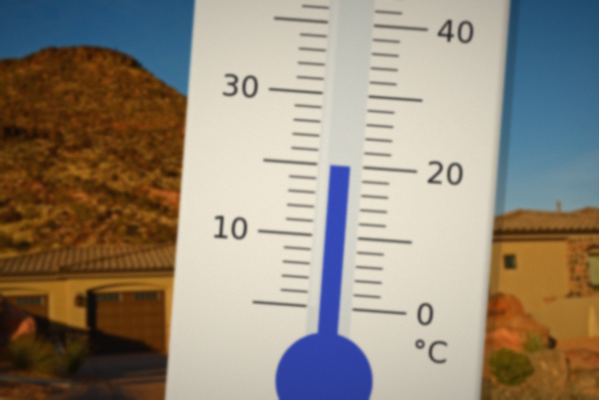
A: {"value": 20, "unit": "°C"}
